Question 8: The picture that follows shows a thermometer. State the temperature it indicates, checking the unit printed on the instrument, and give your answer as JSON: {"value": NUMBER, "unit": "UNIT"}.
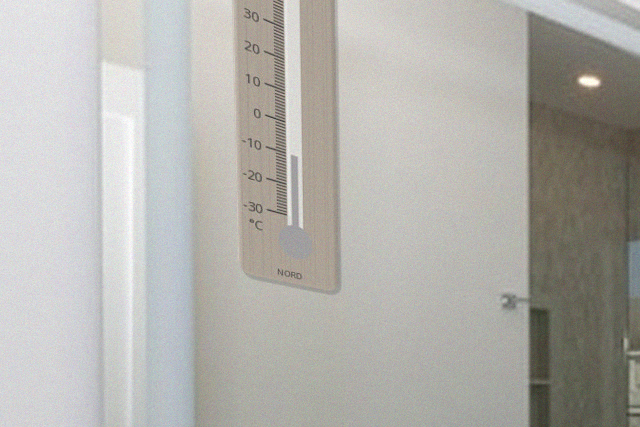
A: {"value": -10, "unit": "°C"}
